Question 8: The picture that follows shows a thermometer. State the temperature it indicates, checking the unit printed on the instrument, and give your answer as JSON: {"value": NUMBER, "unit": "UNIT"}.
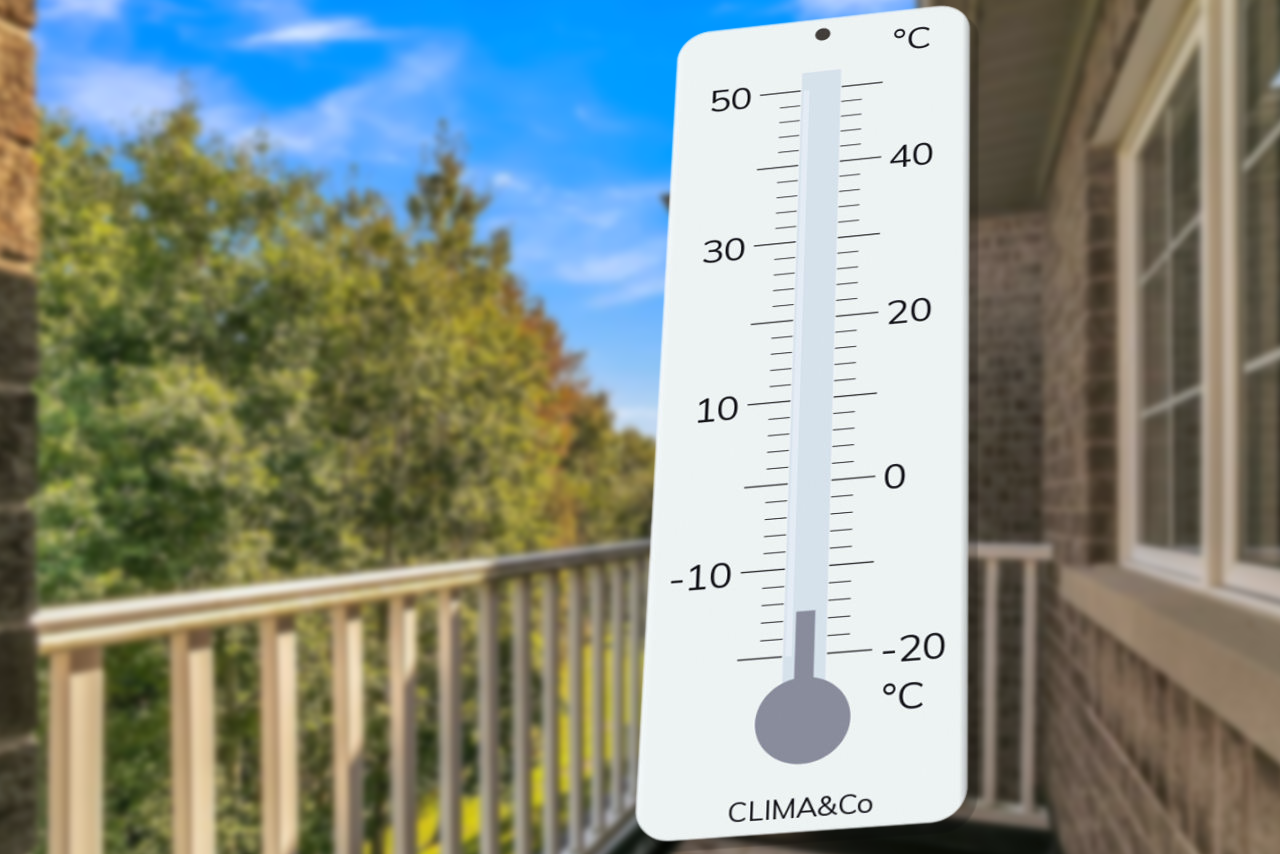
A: {"value": -15, "unit": "°C"}
